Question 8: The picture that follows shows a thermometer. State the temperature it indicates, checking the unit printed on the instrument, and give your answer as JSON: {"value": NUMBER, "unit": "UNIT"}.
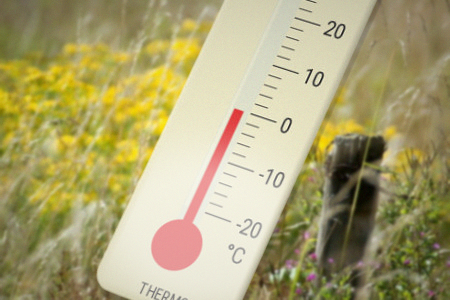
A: {"value": 0, "unit": "°C"}
